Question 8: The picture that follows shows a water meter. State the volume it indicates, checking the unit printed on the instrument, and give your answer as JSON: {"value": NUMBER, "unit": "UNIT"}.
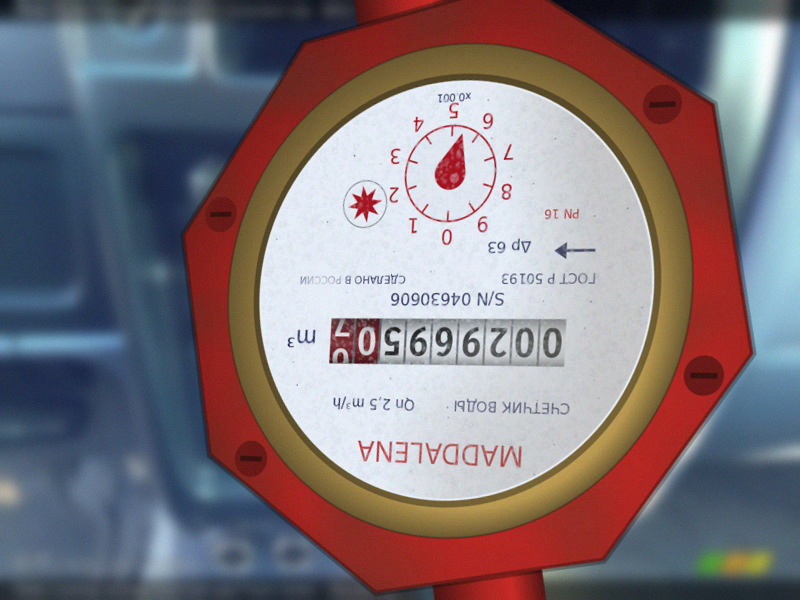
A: {"value": 29695.065, "unit": "m³"}
